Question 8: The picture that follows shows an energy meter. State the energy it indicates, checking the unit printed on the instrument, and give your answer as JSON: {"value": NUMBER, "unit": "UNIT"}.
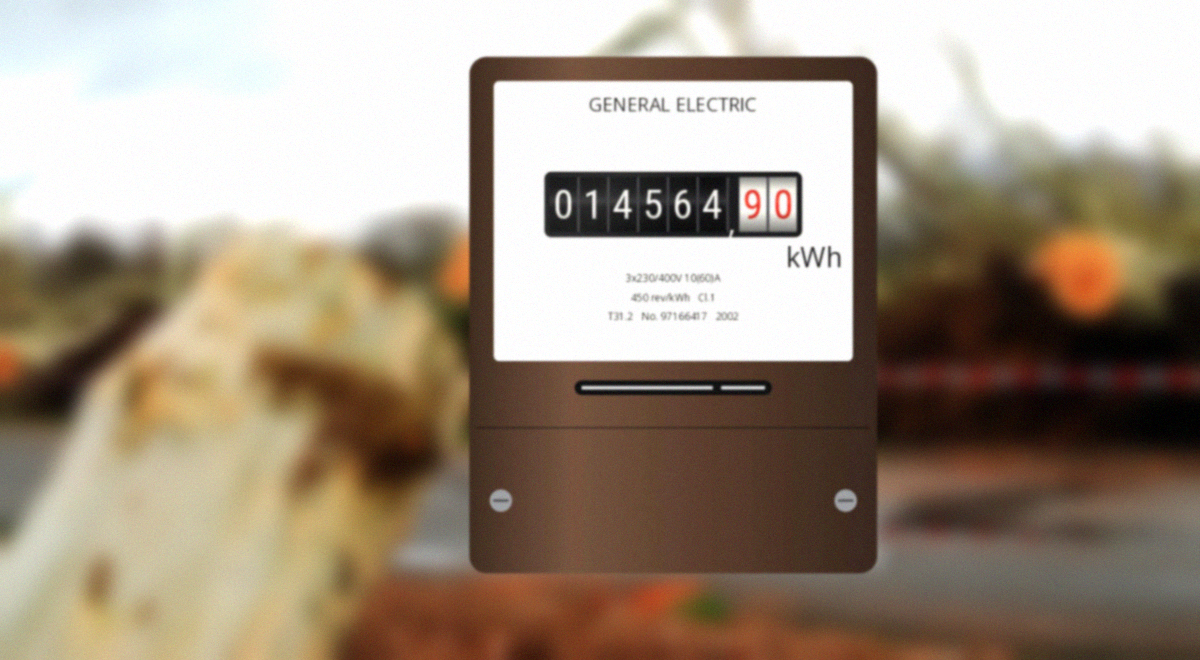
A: {"value": 14564.90, "unit": "kWh"}
